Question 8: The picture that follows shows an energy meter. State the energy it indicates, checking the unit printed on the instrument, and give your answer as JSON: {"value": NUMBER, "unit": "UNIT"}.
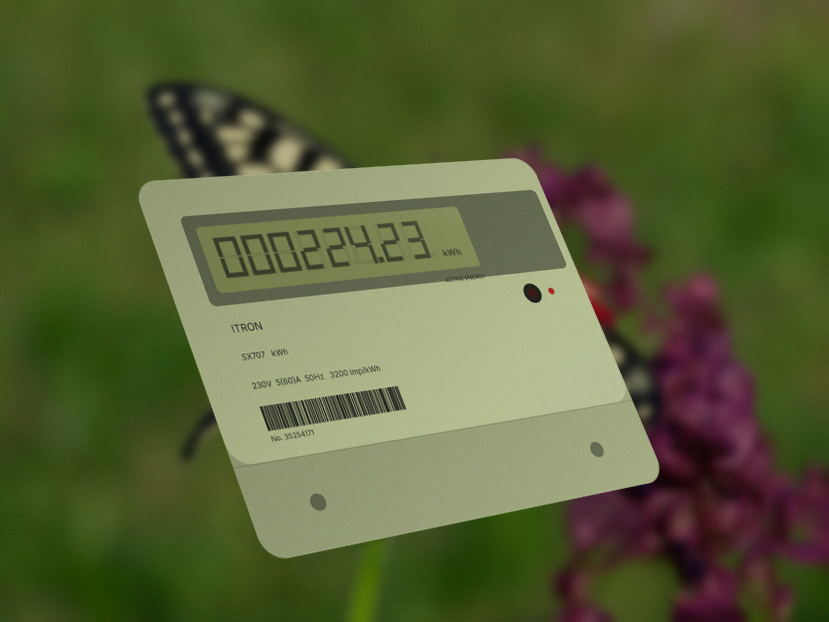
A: {"value": 224.23, "unit": "kWh"}
